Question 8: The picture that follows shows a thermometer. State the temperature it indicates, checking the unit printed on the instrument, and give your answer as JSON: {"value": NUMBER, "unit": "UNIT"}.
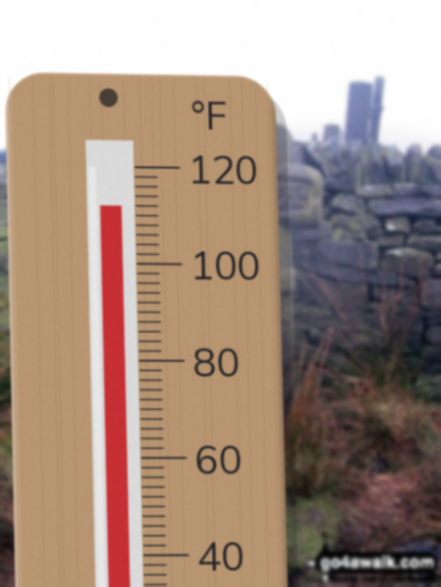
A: {"value": 112, "unit": "°F"}
